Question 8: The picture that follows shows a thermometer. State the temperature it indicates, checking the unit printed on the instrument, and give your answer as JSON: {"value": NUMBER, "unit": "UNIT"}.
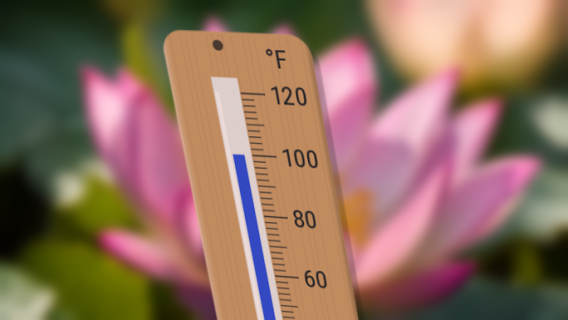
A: {"value": 100, "unit": "°F"}
